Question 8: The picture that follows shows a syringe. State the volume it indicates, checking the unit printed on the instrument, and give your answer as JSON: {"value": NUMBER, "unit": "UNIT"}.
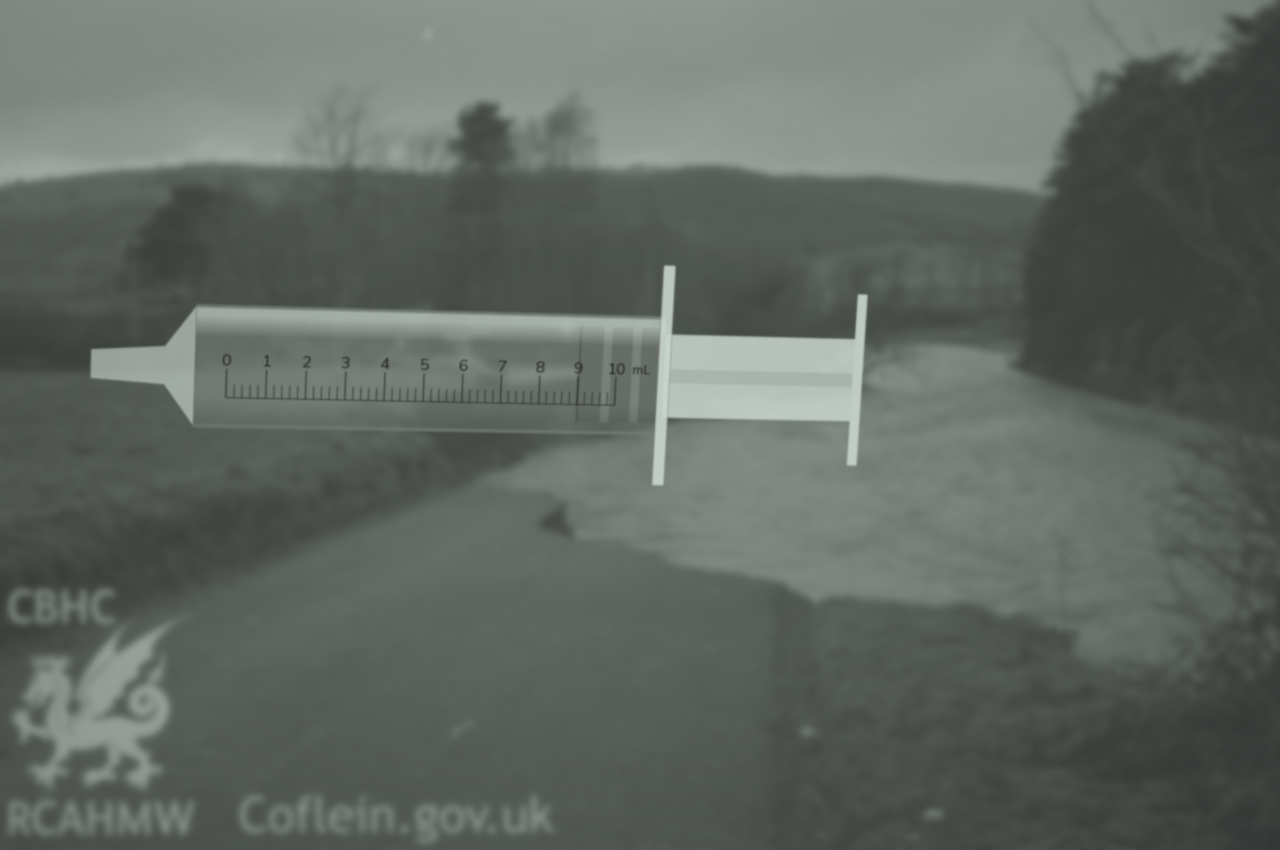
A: {"value": 9, "unit": "mL"}
